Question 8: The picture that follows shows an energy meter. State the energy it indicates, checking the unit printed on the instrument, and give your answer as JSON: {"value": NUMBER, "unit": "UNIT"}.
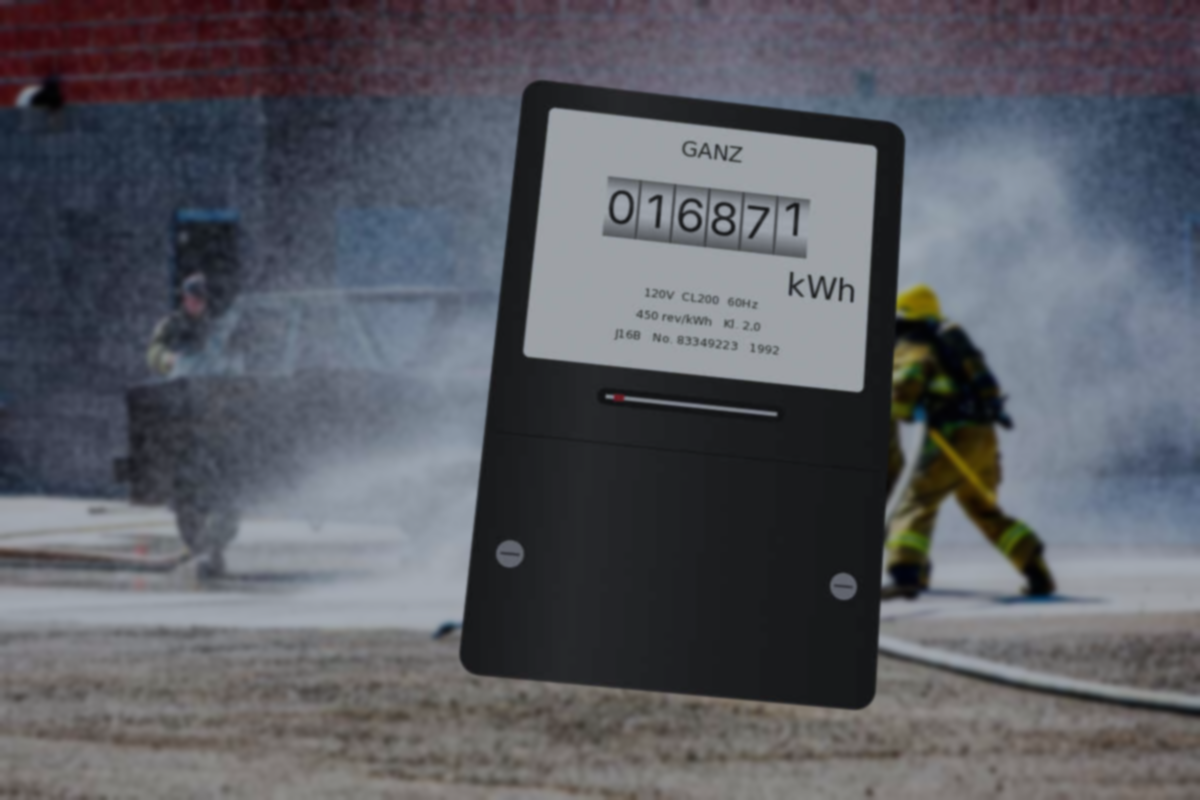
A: {"value": 16871, "unit": "kWh"}
